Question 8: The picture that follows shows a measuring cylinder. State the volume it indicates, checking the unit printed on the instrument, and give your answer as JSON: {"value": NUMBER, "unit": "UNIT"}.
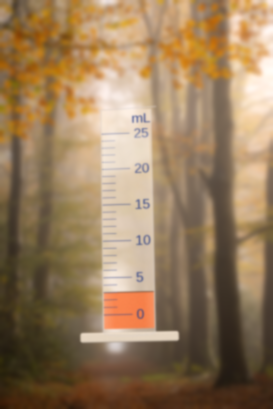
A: {"value": 3, "unit": "mL"}
